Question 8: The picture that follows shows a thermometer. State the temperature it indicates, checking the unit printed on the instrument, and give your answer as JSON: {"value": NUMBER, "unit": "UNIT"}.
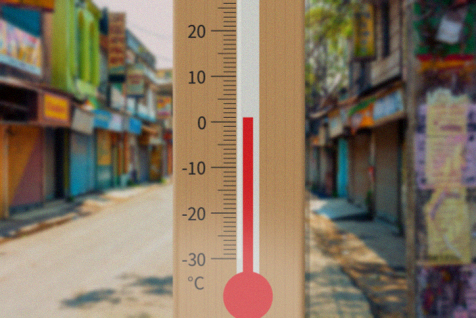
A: {"value": 1, "unit": "°C"}
